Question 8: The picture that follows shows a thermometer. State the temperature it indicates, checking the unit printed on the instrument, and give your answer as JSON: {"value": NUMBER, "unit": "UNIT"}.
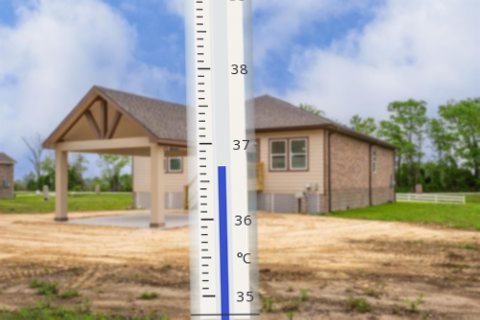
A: {"value": 36.7, "unit": "°C"}
